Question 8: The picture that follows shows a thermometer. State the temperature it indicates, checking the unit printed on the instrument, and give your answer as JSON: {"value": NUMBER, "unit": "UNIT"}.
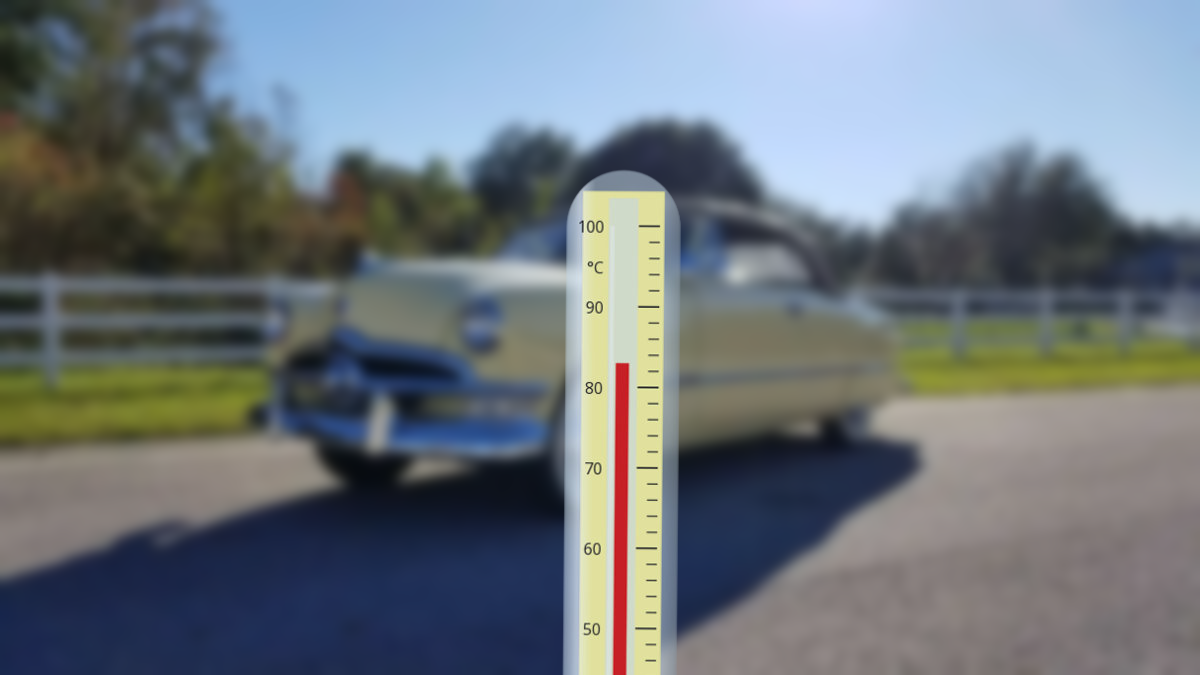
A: {"value": 83, "unit": "°C"}
